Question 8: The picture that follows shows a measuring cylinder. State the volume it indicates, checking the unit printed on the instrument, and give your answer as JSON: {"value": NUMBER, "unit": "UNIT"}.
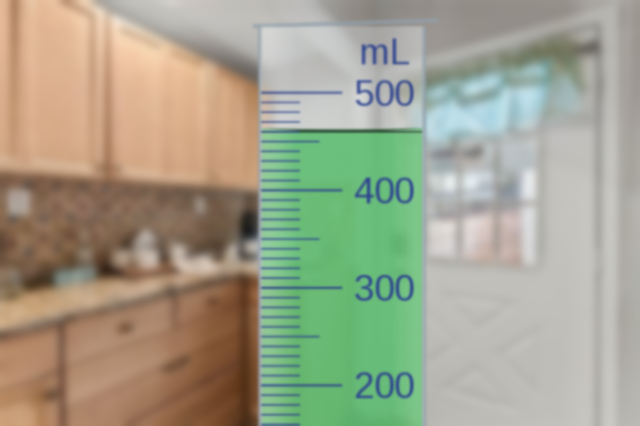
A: {"value": 460, "unit": "mL"}
